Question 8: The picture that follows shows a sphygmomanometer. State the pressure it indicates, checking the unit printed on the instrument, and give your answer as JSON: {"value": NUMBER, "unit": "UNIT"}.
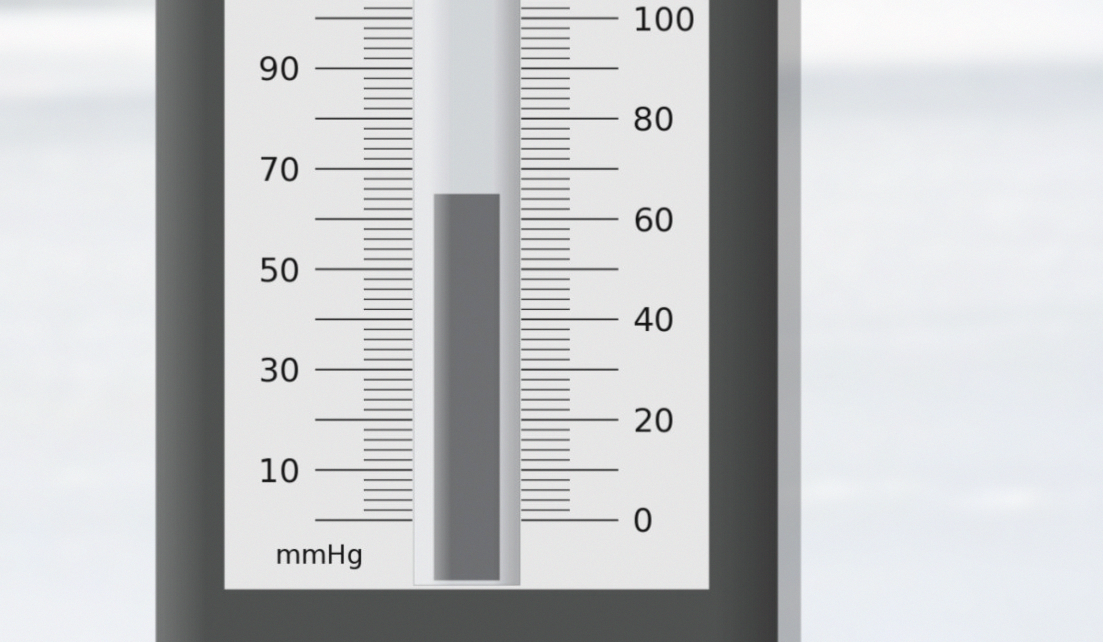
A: {"value": 65, "unit": "mmHg"}
